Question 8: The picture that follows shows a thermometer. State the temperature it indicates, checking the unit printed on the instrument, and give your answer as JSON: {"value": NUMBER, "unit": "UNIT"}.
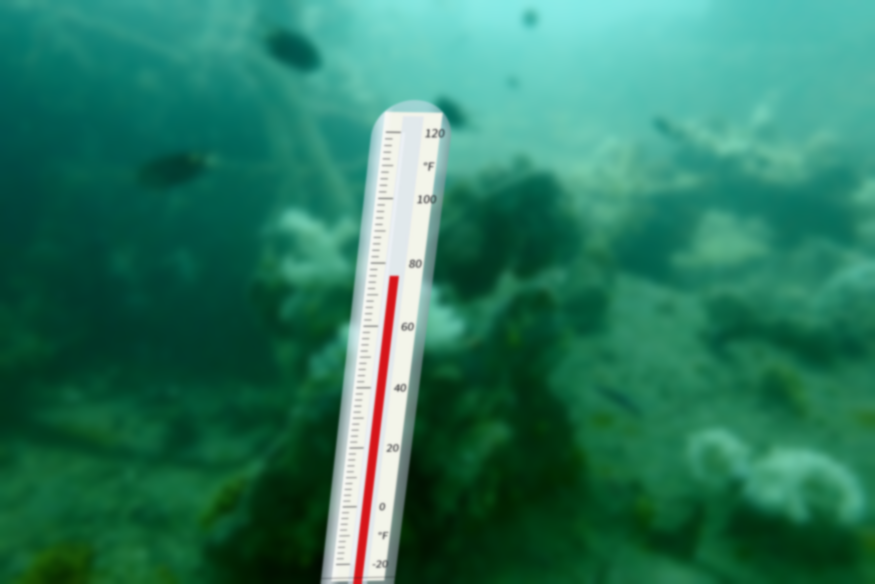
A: {"value": 76, "unit": "°F"}
